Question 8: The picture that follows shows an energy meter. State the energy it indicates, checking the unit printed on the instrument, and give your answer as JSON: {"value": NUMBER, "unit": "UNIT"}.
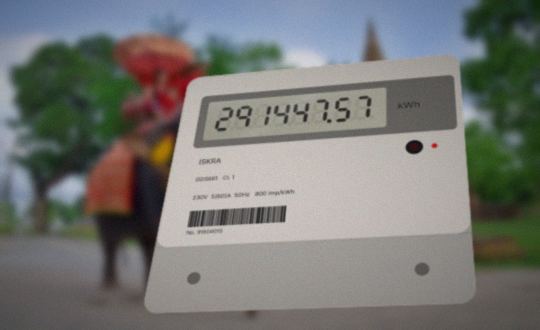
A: {"value": 291447.57, "unit": "kWh"}
